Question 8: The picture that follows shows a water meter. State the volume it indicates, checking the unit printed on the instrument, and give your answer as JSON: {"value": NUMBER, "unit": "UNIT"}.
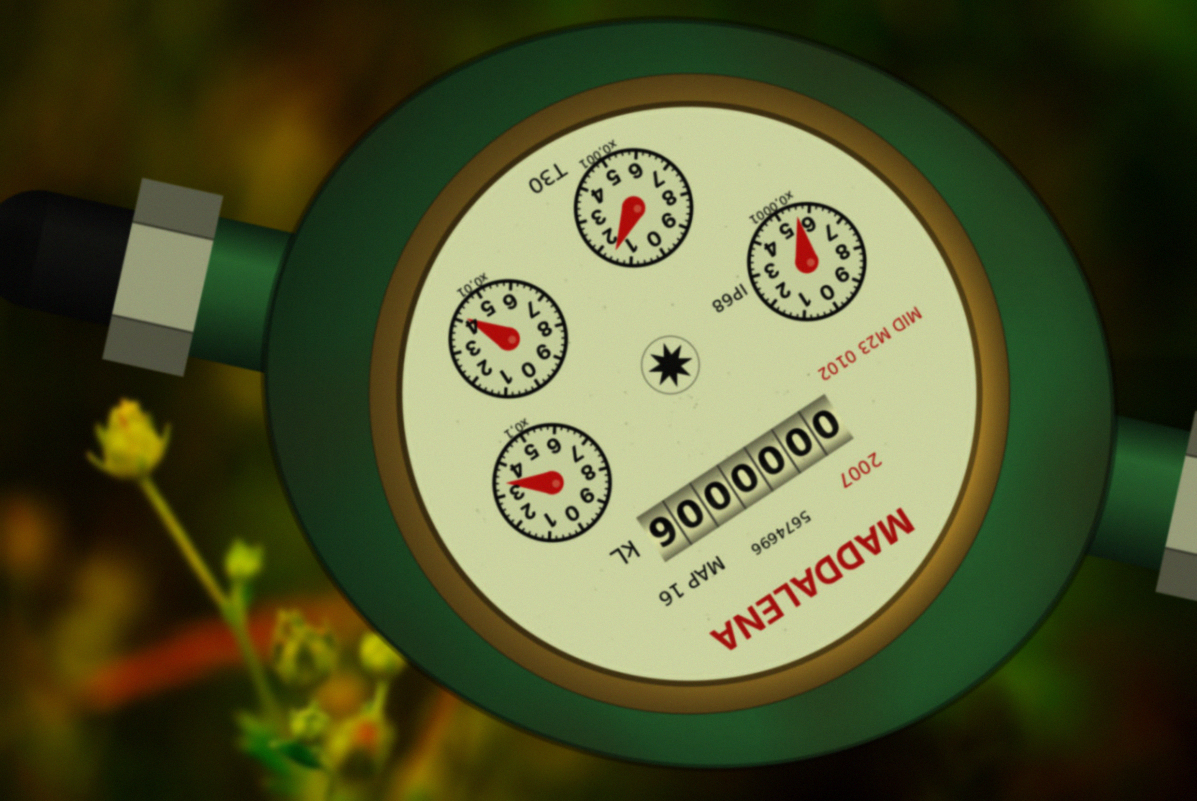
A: {"value": 6.3415, "unit": "kL"}
